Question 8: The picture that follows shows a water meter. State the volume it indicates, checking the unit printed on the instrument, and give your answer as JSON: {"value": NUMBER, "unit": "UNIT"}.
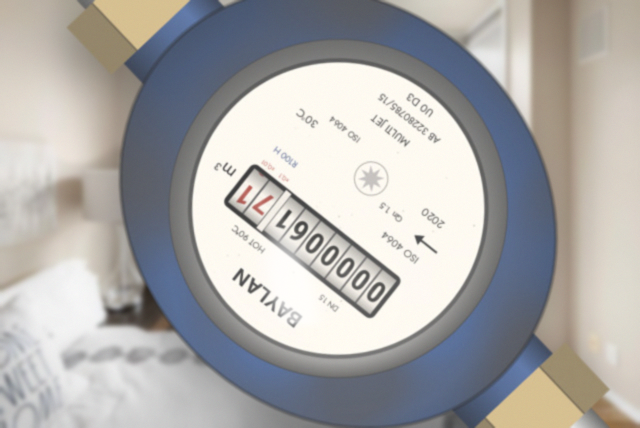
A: {"value": 61.71, "unit": "m³"}
